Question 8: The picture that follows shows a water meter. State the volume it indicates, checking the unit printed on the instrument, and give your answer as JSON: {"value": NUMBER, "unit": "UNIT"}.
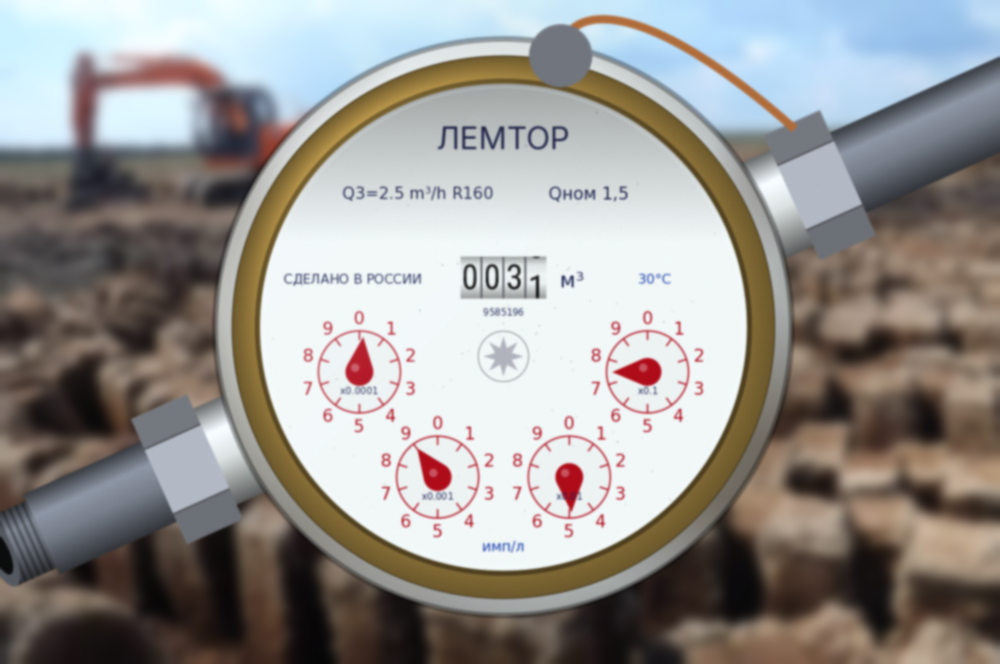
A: {"value": 30.7490, "unit": "m³"}
